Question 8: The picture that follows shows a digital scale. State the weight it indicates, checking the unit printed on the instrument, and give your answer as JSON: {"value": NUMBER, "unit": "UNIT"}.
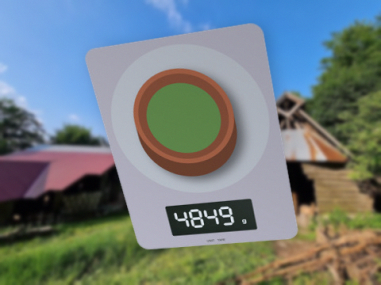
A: {"value": 4849, "unit": "g"}
